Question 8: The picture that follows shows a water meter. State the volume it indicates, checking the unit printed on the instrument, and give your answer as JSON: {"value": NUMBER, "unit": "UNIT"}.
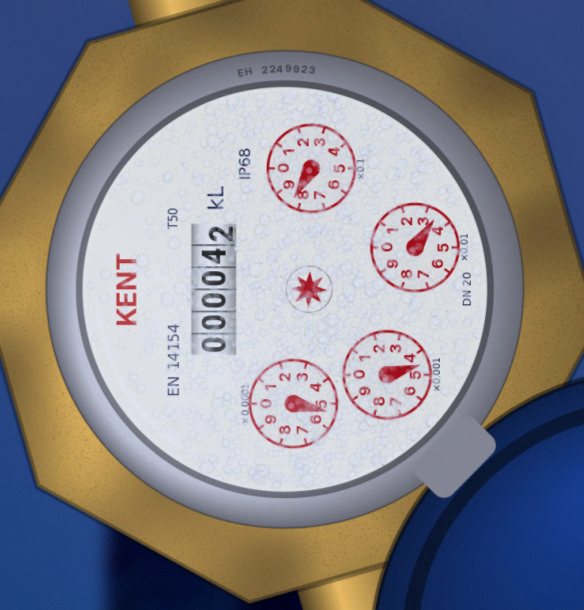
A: {"value": 41.8345, "unit": "kL"}
